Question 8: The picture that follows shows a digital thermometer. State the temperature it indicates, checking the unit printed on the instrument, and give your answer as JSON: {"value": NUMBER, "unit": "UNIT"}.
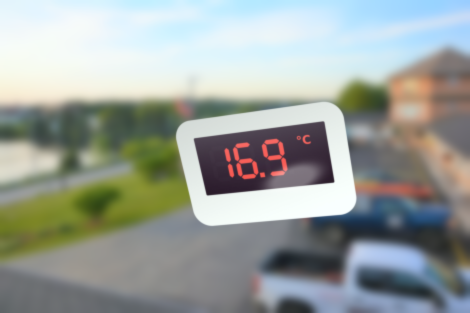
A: {"value": 16.9, "unit": "°C"}
